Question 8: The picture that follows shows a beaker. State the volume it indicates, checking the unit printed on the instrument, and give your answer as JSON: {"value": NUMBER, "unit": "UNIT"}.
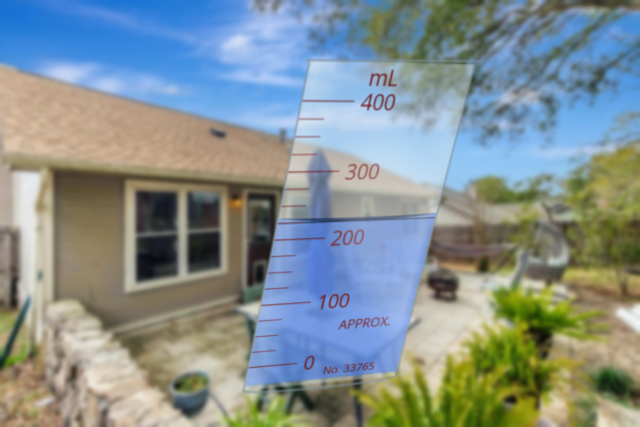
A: {"value": 225, "unit": "mL"}
